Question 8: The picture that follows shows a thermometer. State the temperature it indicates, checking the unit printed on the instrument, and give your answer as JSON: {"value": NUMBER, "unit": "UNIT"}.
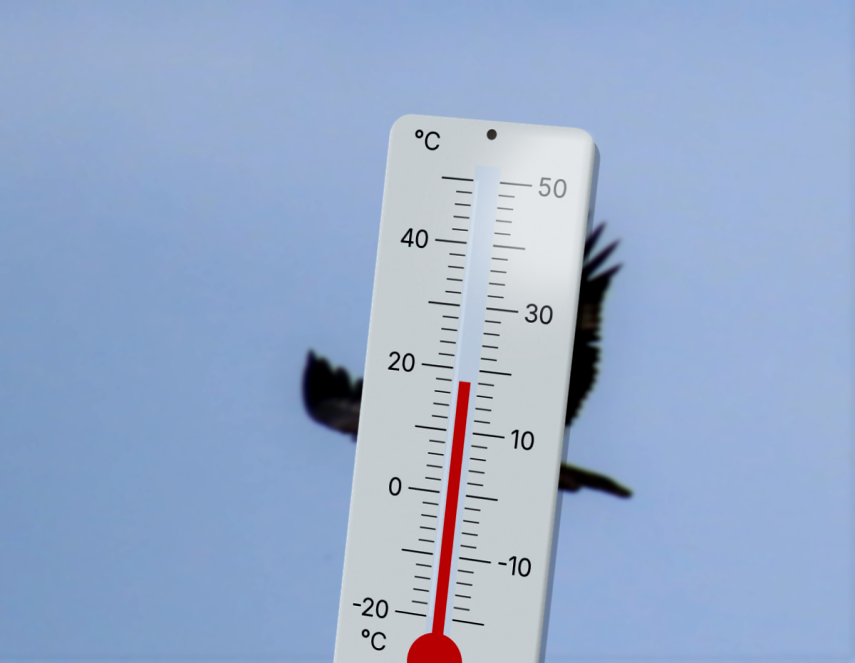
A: {"value": 18, "unit": "°C"}
